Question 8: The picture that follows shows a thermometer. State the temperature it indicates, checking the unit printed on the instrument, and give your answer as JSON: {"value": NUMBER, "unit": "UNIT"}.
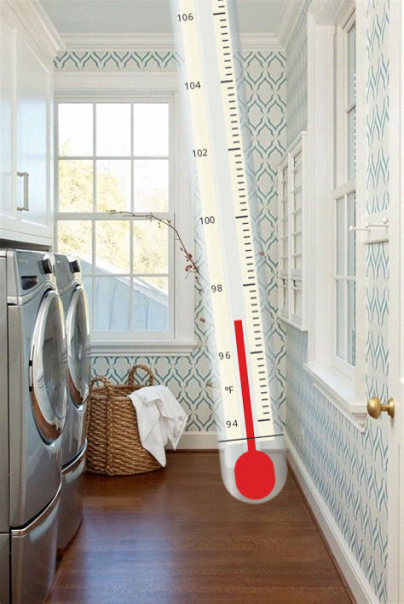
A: {"value": 97, "unit": "°F"}
